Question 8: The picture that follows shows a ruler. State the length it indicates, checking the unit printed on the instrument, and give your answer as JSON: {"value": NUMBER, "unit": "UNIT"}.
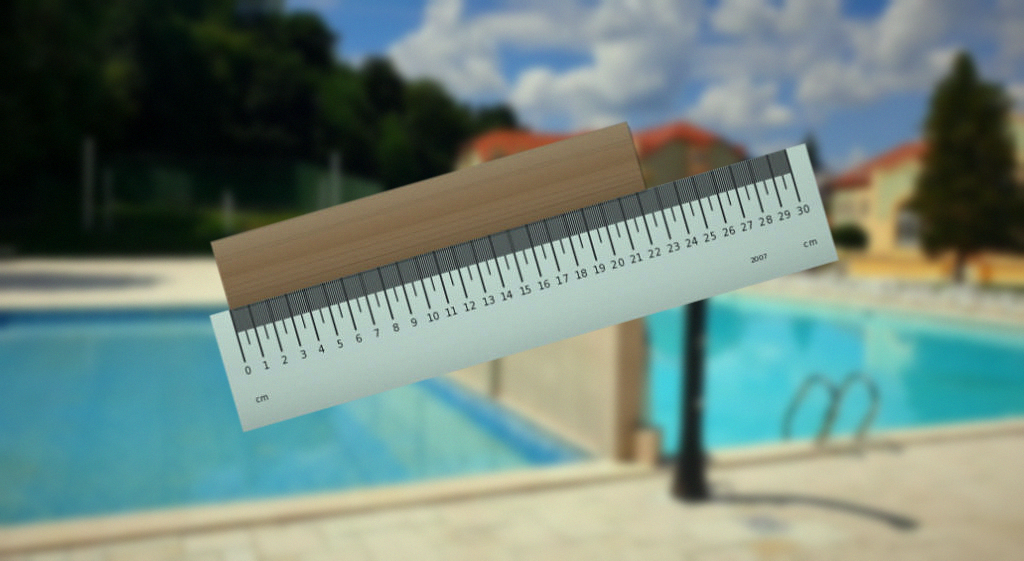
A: {"value": 22.5, "unit": "cm"}
